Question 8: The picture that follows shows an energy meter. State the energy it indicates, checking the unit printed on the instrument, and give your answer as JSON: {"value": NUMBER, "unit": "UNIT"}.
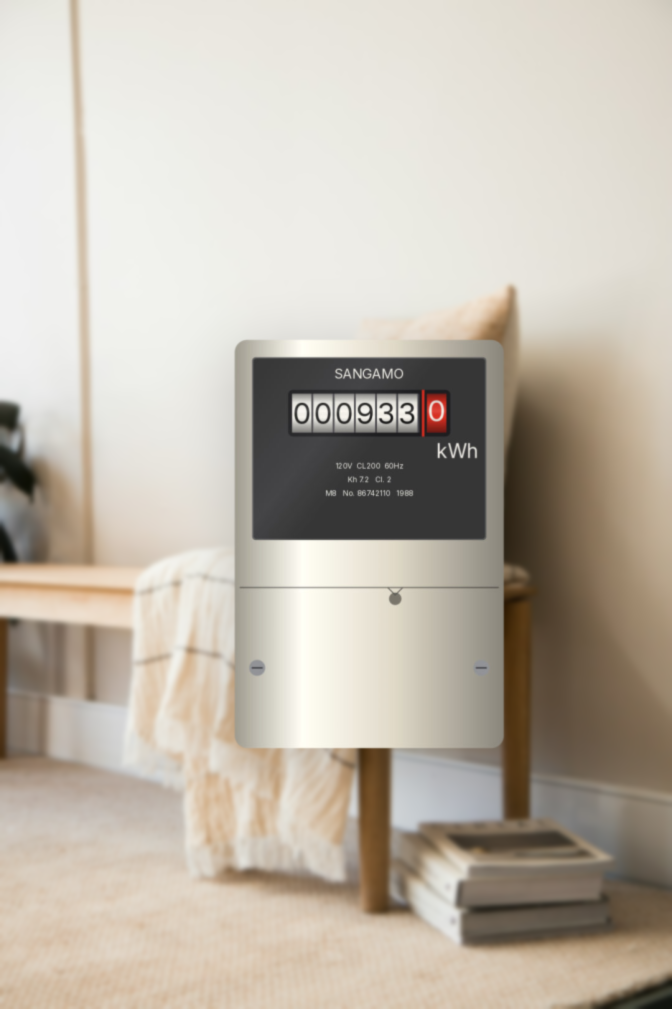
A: {"value": 933.0, "unit": "kWh"}
